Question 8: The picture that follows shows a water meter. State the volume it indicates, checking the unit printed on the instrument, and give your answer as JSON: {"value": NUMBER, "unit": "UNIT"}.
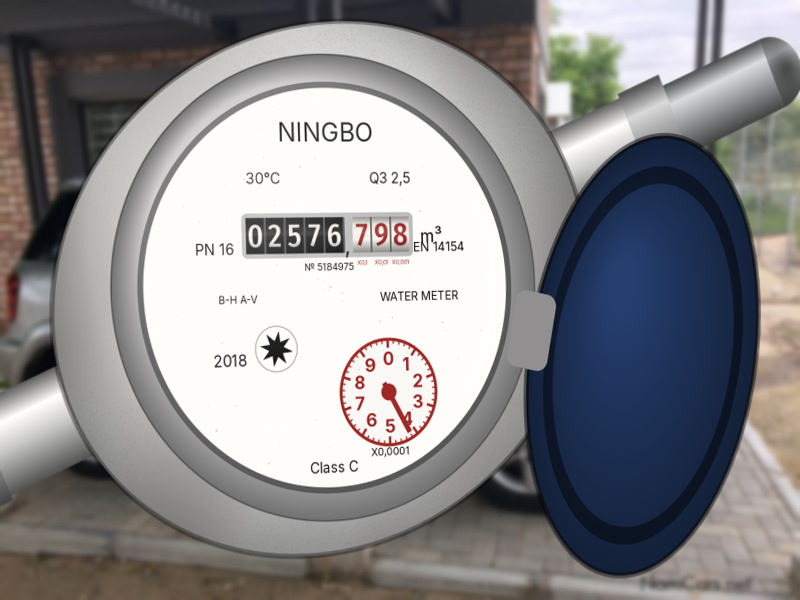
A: {"value": 2576.7984, "unit": "m³"}
